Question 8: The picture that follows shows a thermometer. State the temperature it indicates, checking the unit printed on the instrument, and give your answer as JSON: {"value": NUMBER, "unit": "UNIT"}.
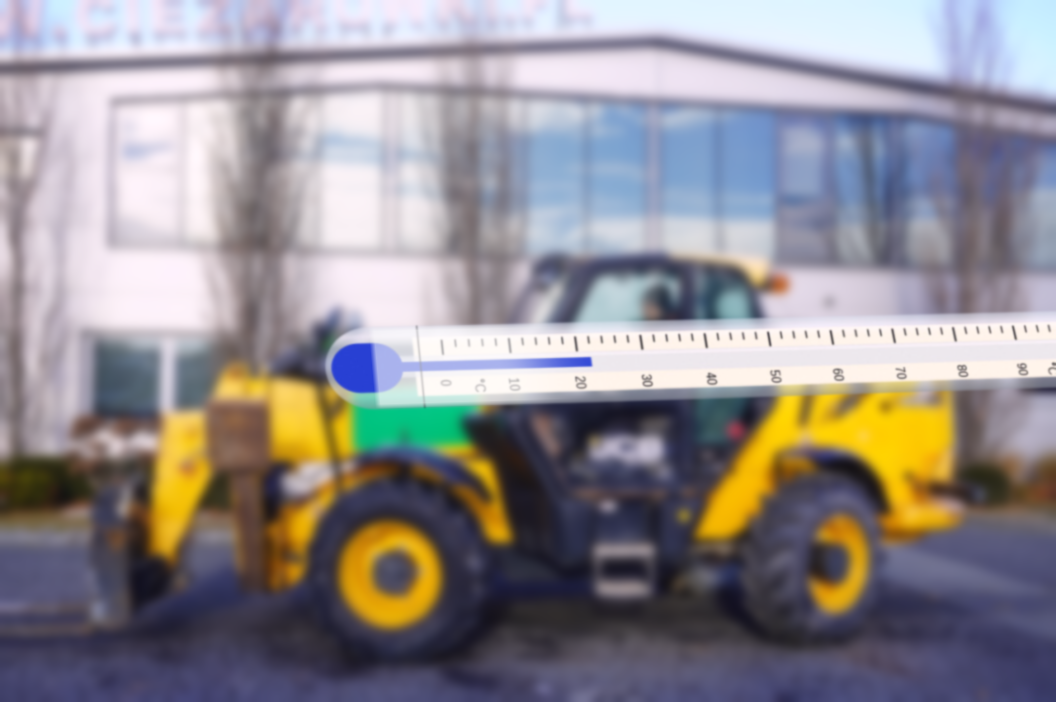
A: {"value": 22, "unit": "°C"}
